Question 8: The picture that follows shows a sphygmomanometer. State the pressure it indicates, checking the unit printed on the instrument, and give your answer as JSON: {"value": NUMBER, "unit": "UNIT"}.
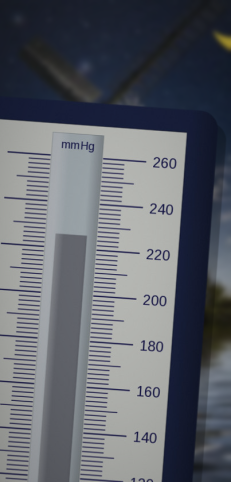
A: {"value": 226, "unit": "mmHg"}
